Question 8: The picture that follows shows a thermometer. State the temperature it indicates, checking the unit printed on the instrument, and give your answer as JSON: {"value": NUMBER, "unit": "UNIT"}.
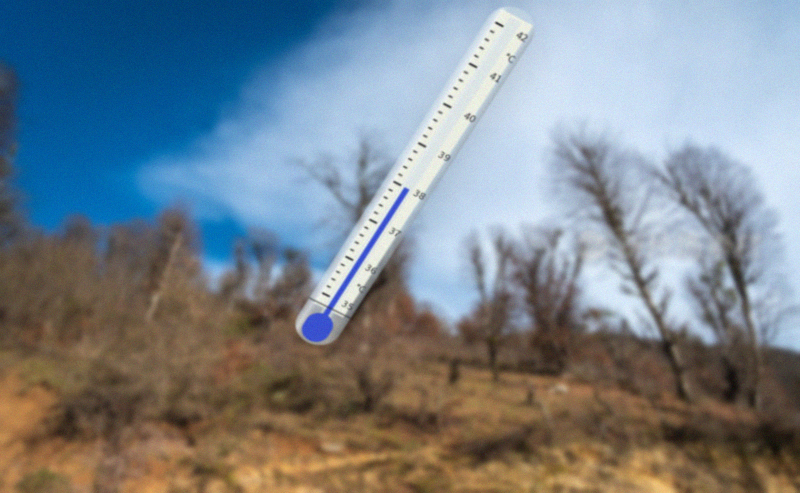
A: {"value": 38, "unit": "°C"}
